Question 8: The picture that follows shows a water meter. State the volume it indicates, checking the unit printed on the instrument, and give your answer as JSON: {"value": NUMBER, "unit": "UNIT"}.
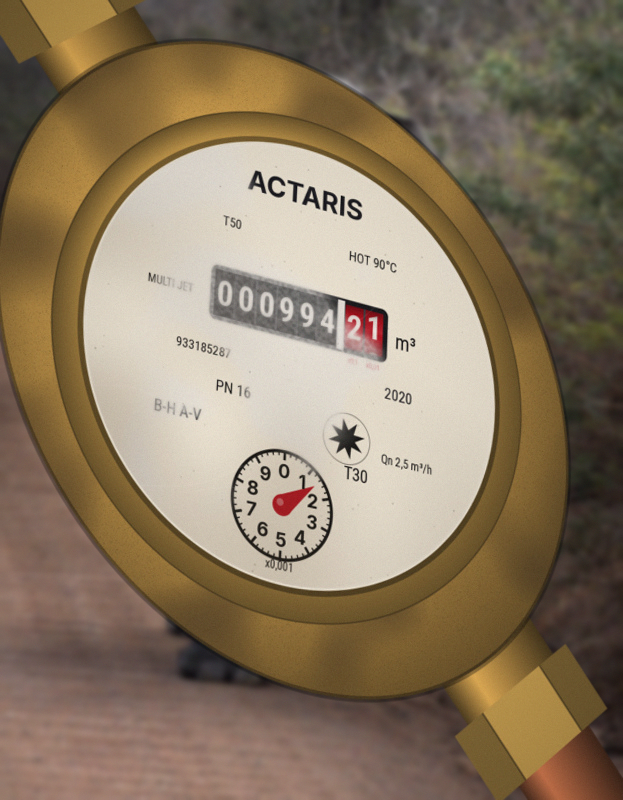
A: {"value": 994.211, "unit": "m³"}
